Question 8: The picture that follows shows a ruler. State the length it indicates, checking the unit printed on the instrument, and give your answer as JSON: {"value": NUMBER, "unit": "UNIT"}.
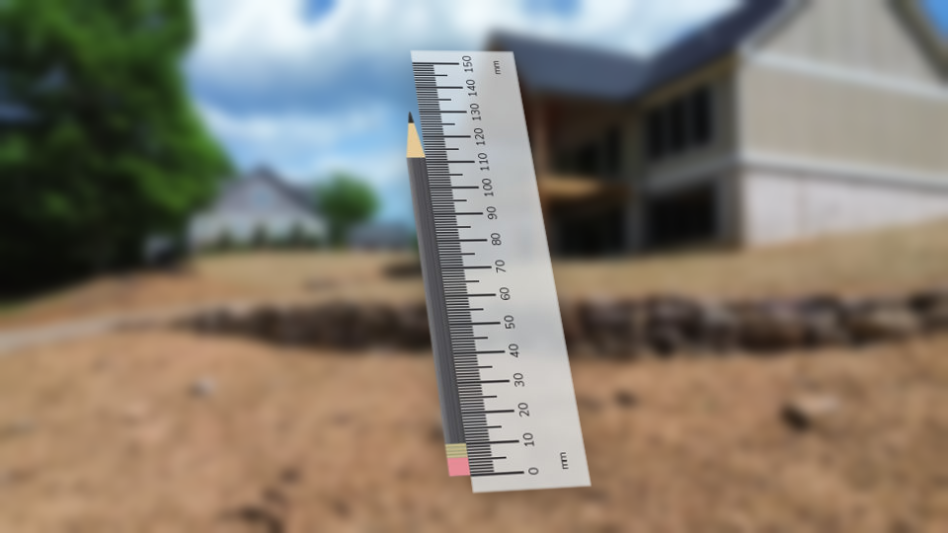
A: {"value": 130, "unit": "mm"}
